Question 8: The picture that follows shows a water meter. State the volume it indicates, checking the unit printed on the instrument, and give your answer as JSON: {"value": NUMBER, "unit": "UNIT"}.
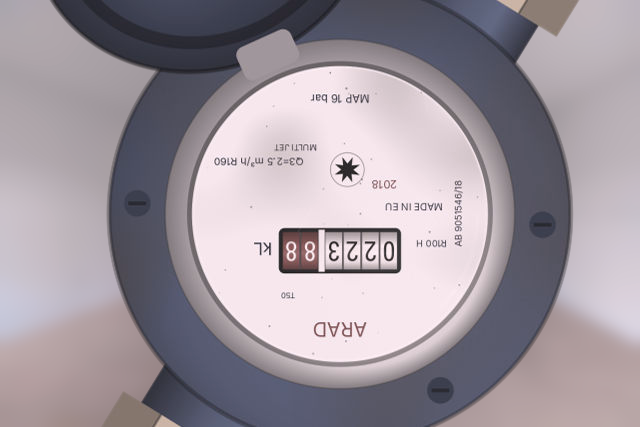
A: {"value": 223.88, "unit": "kL"}
